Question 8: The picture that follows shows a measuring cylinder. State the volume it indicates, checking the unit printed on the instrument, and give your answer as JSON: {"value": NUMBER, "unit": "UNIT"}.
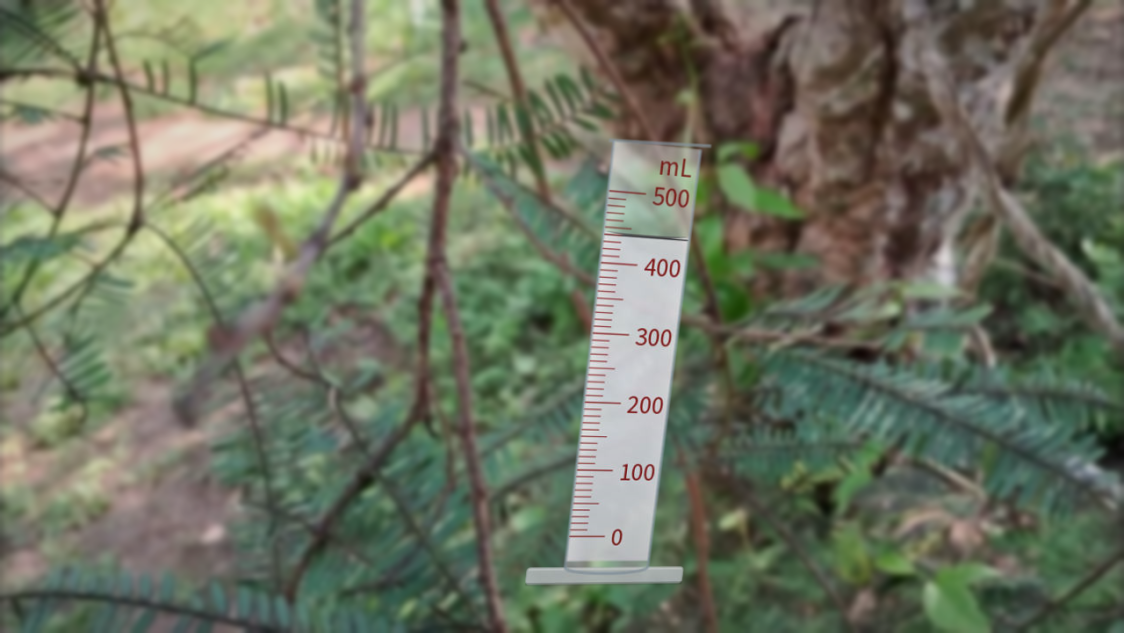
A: {"value": 440, "unit": "mL"}
